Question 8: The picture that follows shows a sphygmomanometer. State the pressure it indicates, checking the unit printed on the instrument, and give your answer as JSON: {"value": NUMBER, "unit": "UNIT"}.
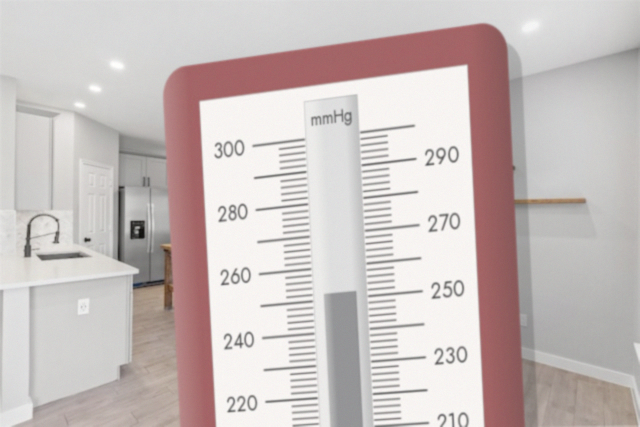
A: {"value": 252, "unit": "mmHg"}
